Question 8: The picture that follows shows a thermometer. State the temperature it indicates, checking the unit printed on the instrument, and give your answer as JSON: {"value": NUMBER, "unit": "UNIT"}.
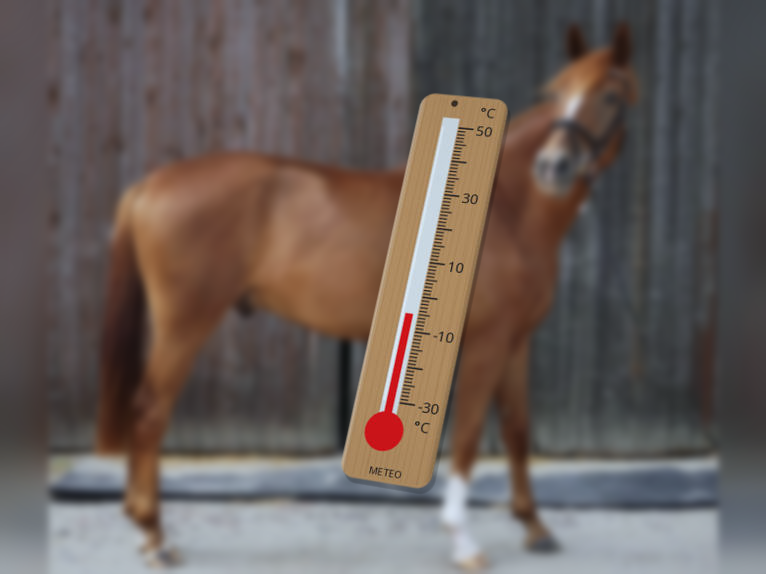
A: {"value": -5, "unit": "°C"}
